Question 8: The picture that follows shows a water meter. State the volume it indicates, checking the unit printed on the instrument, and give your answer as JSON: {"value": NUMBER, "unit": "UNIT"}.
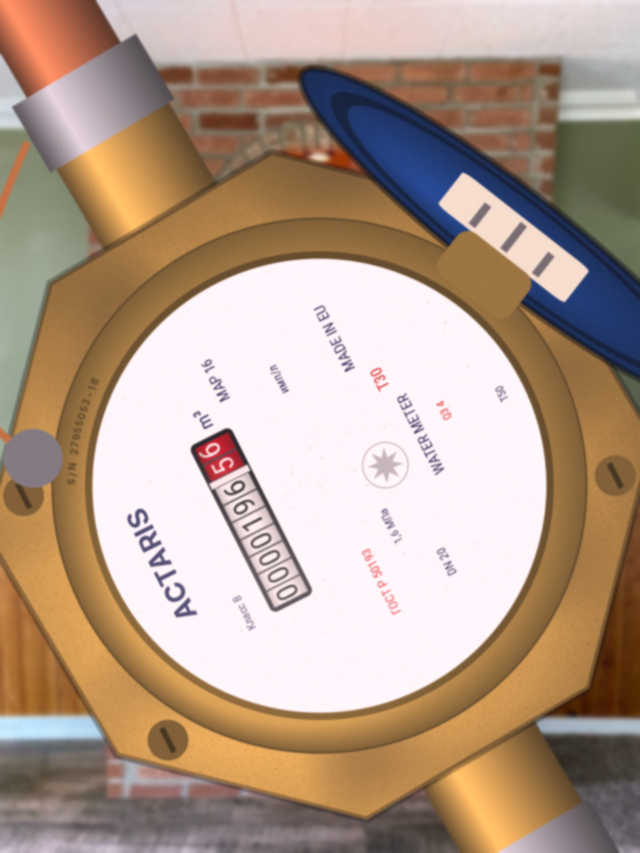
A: {"value": 196.56, "unit": "m³"}
